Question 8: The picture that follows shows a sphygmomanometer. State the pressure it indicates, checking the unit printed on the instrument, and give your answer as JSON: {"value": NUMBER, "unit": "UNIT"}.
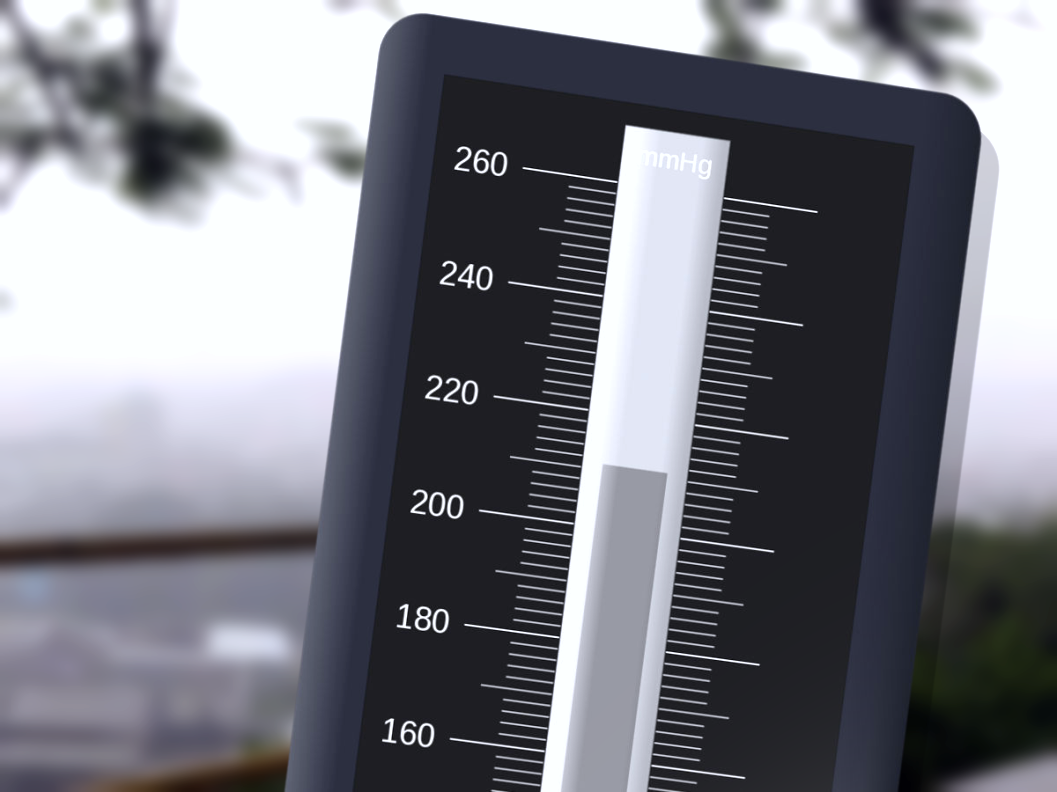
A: {"value": 211, "unit": "mmHg"}
